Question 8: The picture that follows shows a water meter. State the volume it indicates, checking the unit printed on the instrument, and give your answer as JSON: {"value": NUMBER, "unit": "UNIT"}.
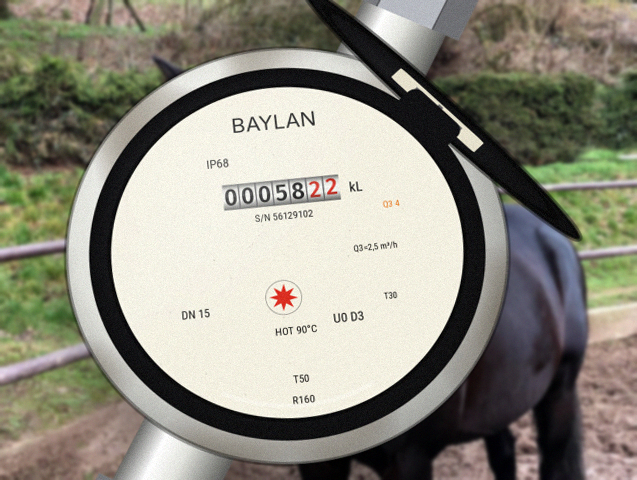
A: {"value": 58.22, "unit": "kL"}
